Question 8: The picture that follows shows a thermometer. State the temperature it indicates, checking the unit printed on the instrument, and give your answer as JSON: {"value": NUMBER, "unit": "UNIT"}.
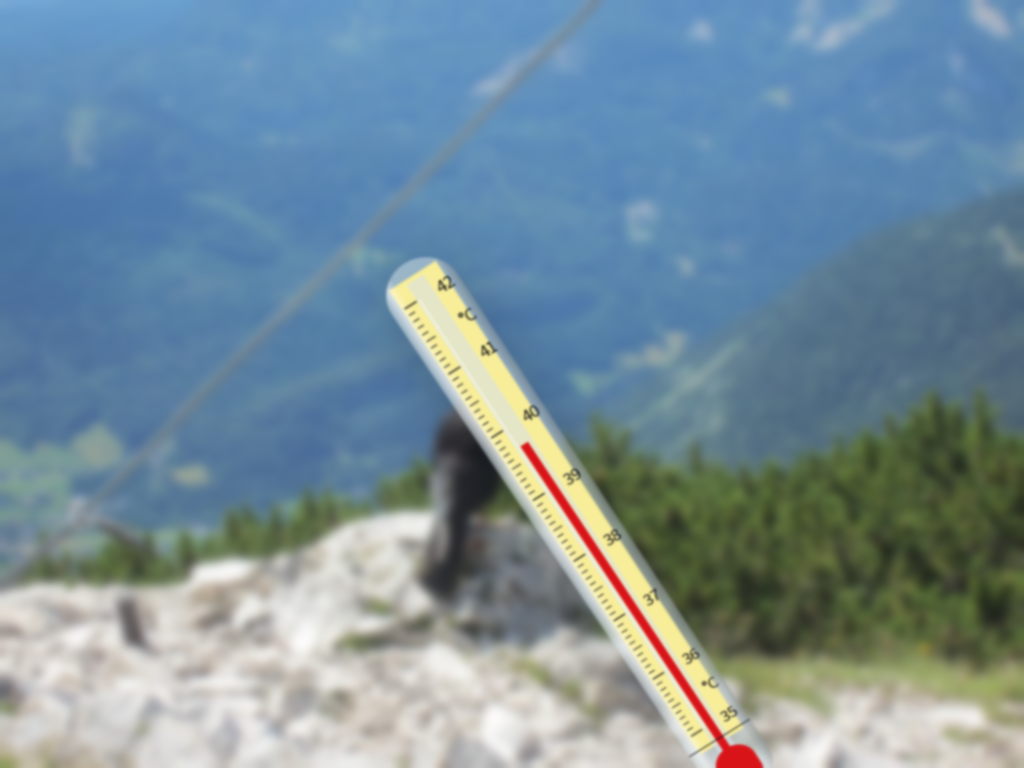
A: {"value": 39.7, "unit": "°C"}
